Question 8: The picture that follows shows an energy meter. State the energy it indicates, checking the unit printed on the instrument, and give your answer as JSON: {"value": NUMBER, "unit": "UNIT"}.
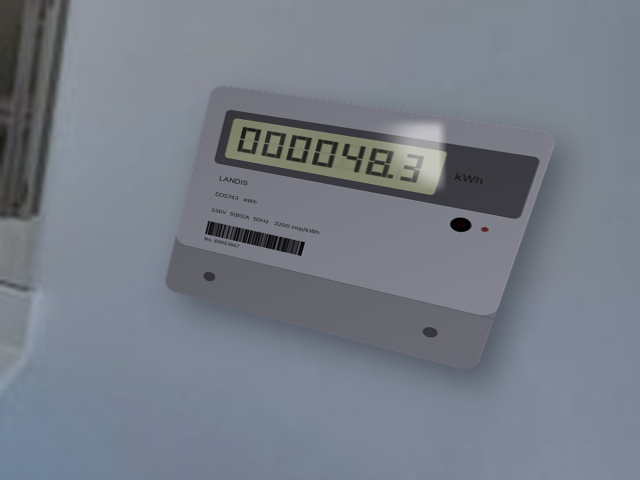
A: {"value": 48.3, "unit": "kWh"}
